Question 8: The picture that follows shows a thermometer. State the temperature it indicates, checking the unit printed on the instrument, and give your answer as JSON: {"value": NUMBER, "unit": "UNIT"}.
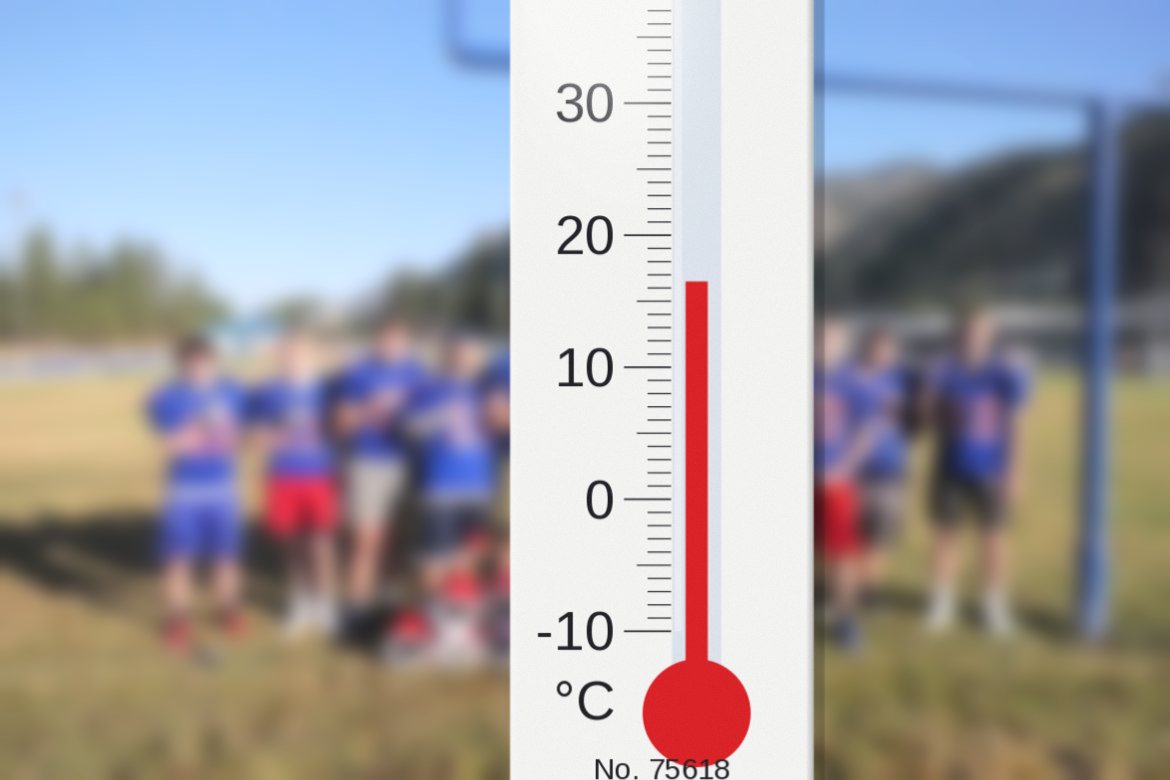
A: {"value": 16.5, "unit": "°C"}
